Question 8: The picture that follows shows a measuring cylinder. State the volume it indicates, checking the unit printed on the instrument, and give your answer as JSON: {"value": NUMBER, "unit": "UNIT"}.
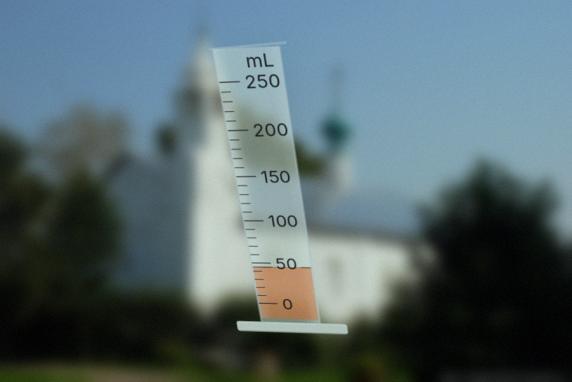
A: {"value": 45, "unit": "mL"}
